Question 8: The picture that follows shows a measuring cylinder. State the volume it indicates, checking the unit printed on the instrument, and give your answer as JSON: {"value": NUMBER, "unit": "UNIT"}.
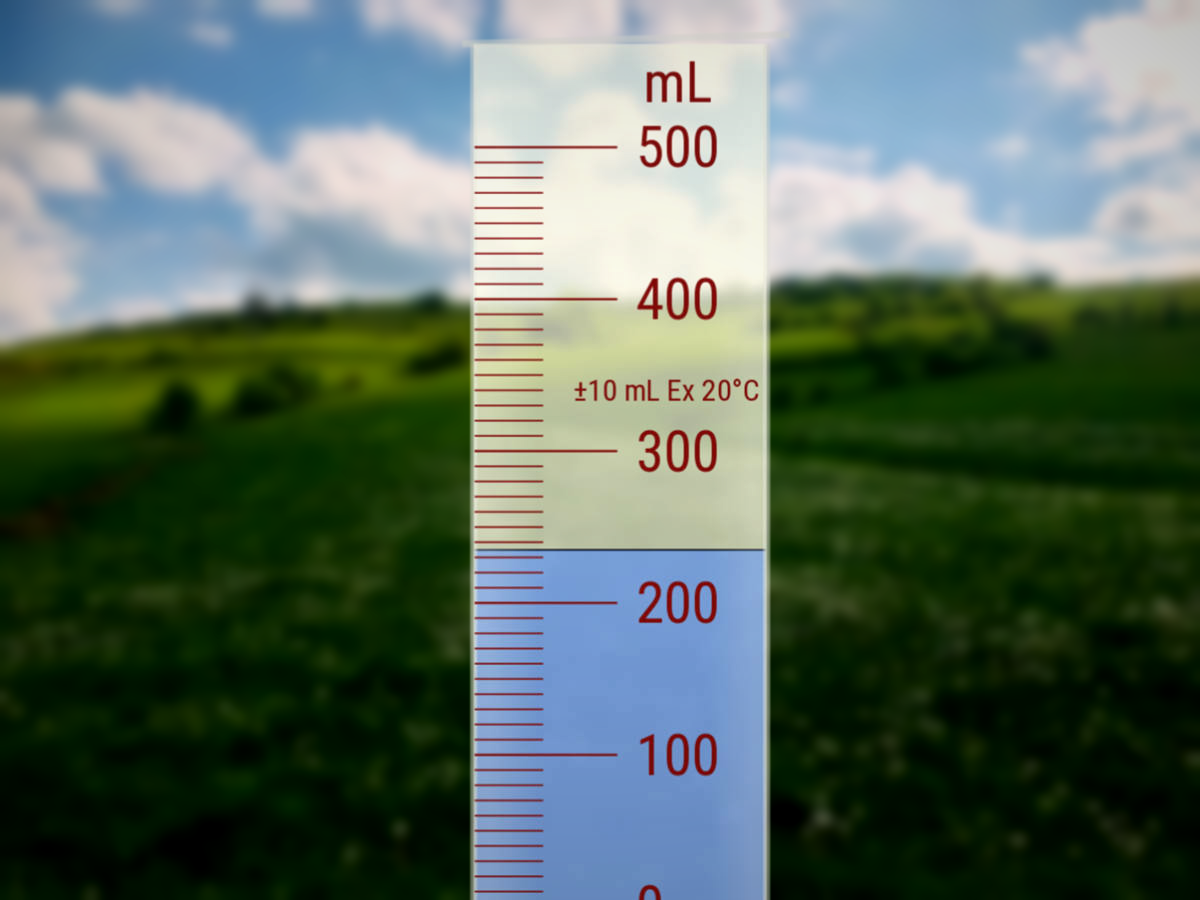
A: {"value": 235, "unit": "mL"}
